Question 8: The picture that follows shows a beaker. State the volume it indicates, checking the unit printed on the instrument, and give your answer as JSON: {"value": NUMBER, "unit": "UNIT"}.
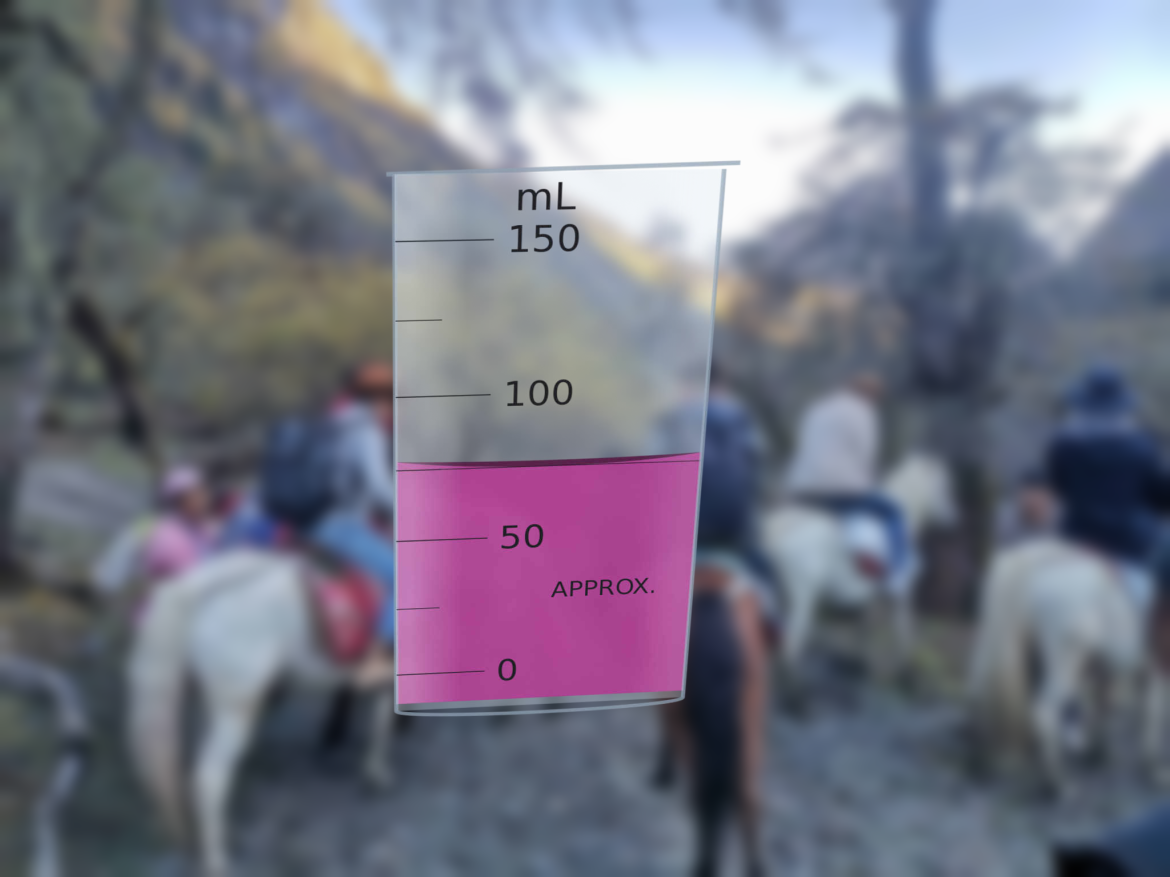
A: {"value": 75, "unit": "mL"}
